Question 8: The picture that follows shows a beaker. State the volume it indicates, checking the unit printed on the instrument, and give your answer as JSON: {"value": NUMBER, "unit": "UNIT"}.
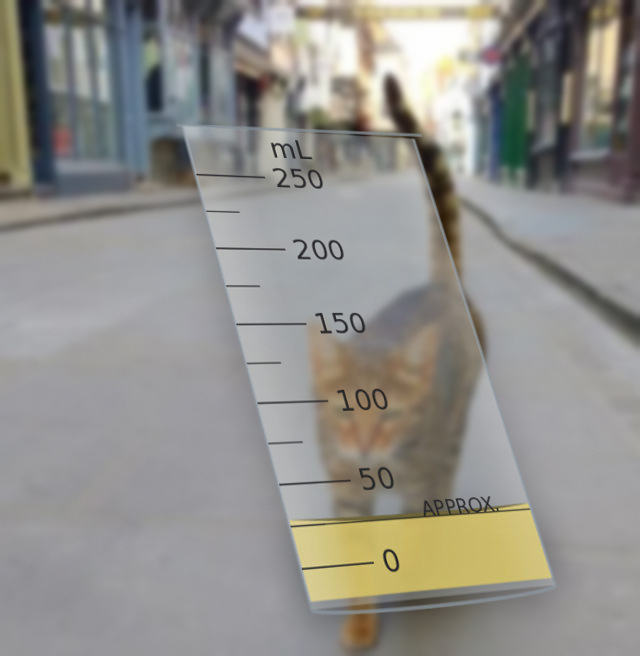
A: {"value": 25, "unit": "mL"}
